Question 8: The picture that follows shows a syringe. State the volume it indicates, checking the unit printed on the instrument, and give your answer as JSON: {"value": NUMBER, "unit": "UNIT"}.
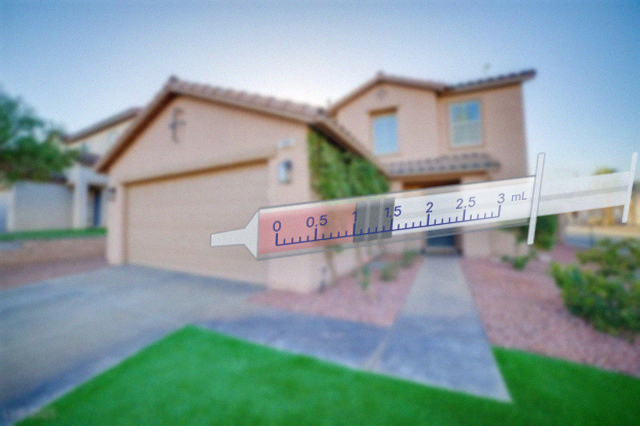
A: {"value": 1, "unit": "mL"}
